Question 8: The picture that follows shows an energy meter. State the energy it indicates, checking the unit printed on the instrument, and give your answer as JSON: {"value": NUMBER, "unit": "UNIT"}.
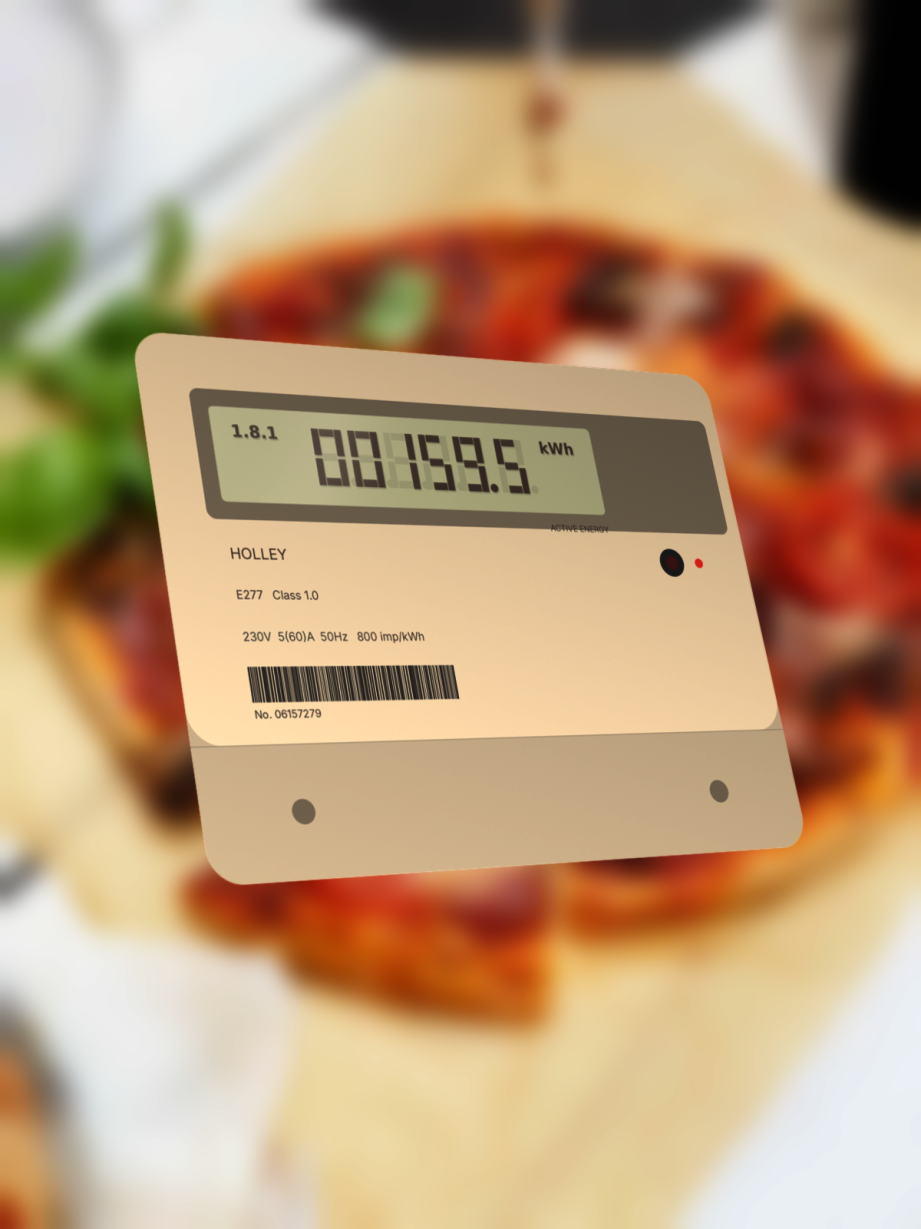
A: {"value": 159.5, "unit": "kWh"}
